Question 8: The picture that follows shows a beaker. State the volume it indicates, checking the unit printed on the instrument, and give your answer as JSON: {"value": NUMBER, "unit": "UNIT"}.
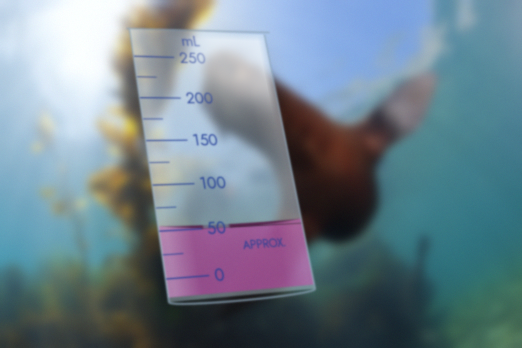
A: {"value": 50, "unit": "mL"}
